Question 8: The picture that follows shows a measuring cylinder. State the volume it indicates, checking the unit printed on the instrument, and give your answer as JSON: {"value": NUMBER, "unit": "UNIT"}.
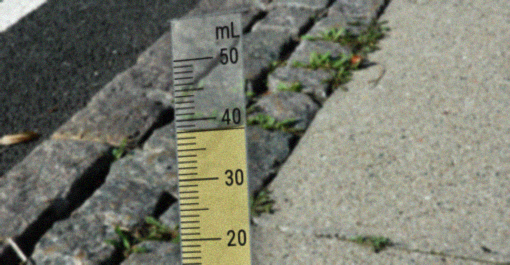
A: {"value": 38, "unit": "mL"}
